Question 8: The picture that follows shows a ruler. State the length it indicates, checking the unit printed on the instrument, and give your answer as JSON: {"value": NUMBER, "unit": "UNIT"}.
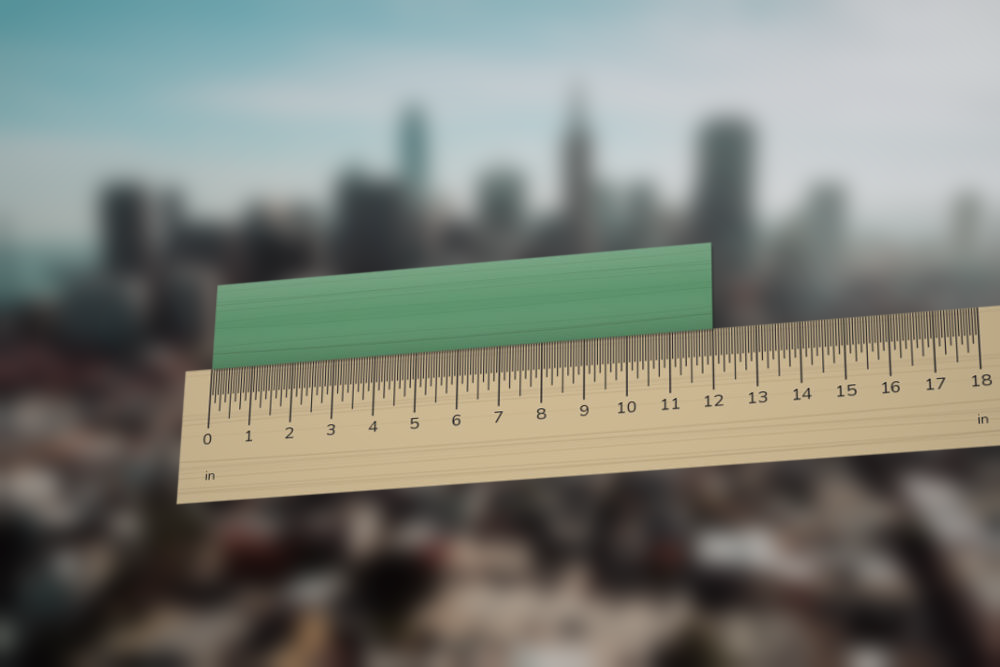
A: {"value": 12, "unit": "in"}
